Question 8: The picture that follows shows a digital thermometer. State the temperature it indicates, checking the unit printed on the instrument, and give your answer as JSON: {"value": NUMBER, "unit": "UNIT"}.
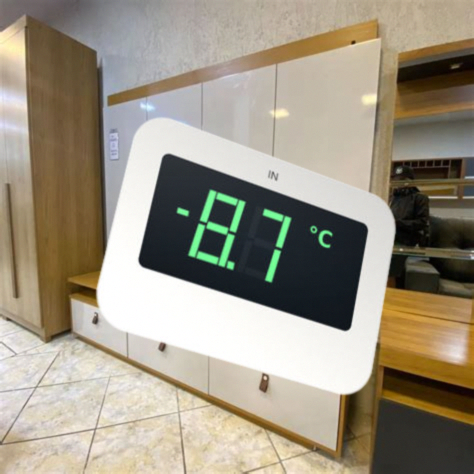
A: {"value": -8.7, "unit": "°C"}
